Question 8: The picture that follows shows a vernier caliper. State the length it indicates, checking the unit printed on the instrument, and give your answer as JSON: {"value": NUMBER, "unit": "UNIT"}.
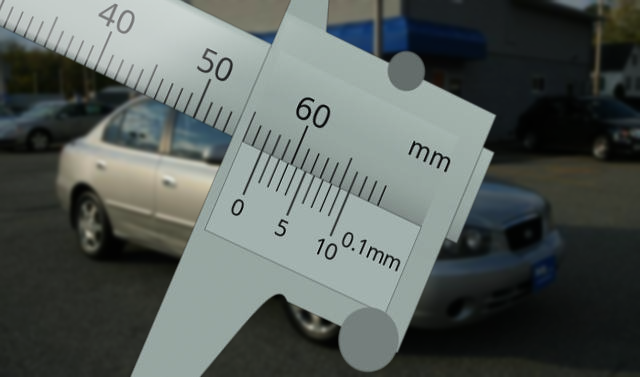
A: {"value": 57.0, "unit": "mm"}
